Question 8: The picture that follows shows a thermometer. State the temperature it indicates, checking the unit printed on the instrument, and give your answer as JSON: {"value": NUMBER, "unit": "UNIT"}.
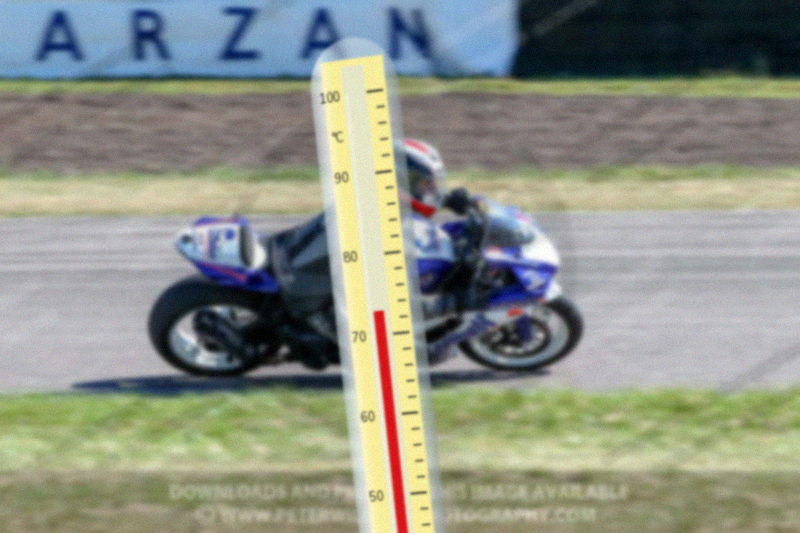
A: {"value": 73, "unit": "°C"}
